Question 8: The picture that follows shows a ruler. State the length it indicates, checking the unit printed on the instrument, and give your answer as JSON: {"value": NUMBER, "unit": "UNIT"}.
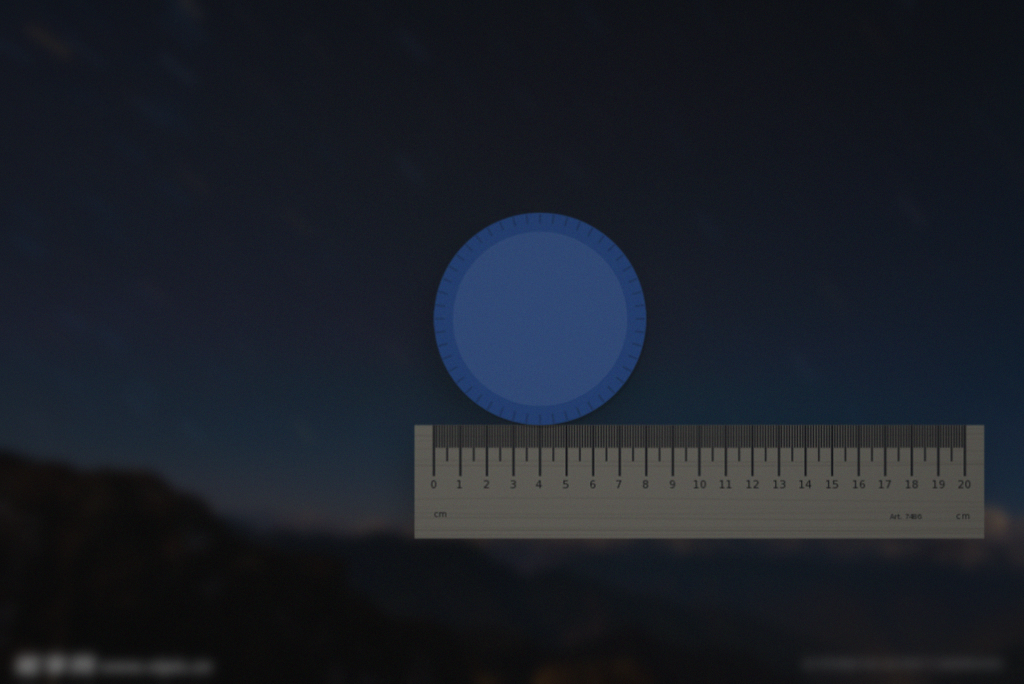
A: {"value": 8, "unit": "cm"}
